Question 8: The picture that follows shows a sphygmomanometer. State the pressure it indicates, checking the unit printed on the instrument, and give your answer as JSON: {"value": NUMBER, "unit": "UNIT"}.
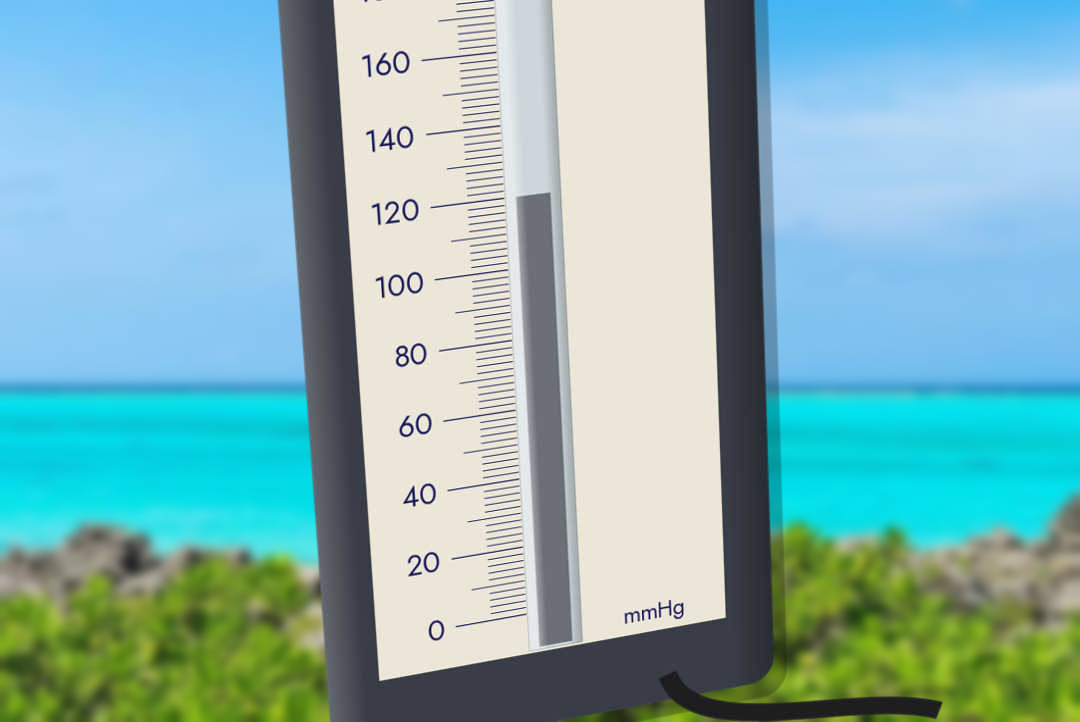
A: {"value": 120, "unit": "mmHg"}
